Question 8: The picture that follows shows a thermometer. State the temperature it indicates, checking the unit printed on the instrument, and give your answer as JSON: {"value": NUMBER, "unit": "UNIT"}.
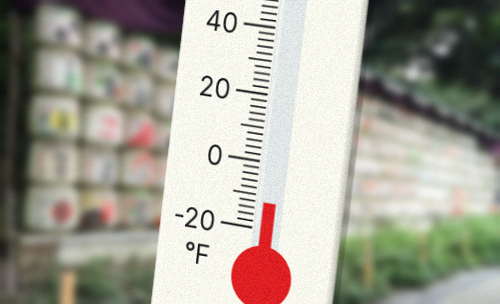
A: {"value": -12, "unit": "°F"}
